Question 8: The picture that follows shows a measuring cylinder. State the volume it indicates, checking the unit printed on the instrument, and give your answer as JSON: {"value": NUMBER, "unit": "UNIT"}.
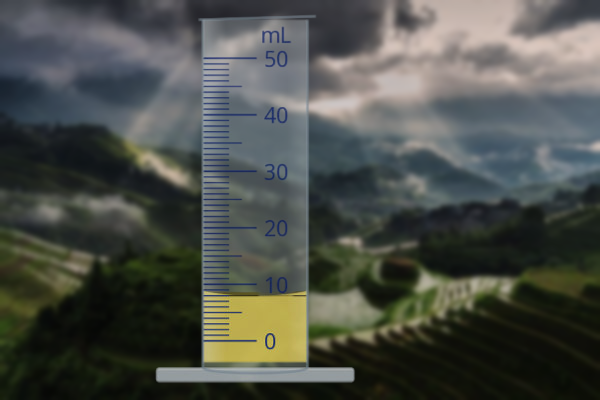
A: {"value": 8, "unit": "mL"}
